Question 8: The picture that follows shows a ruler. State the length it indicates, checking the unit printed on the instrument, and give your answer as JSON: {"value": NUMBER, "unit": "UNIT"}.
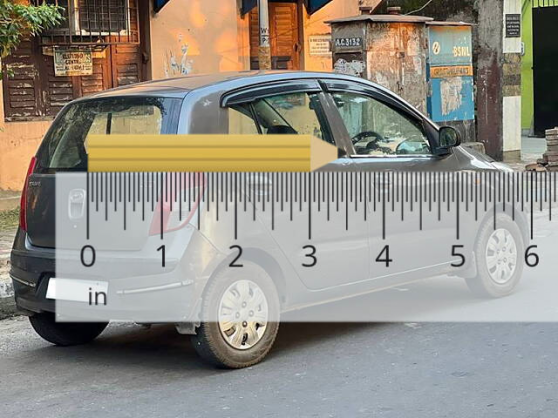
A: {"value": 3.5, "unit": "in"}
